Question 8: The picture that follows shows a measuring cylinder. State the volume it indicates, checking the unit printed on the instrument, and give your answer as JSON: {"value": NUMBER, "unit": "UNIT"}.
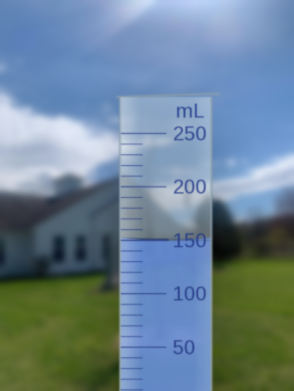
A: {"value": 150, "unit": "mL"}
